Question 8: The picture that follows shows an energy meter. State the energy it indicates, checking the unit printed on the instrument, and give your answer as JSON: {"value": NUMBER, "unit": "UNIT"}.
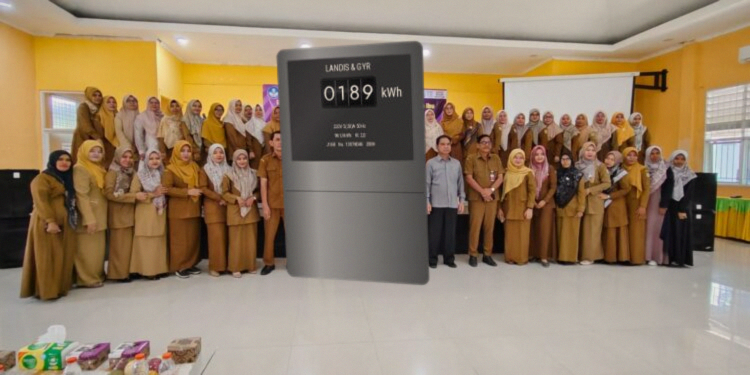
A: {"value": 189, "unit": "kWh"}
